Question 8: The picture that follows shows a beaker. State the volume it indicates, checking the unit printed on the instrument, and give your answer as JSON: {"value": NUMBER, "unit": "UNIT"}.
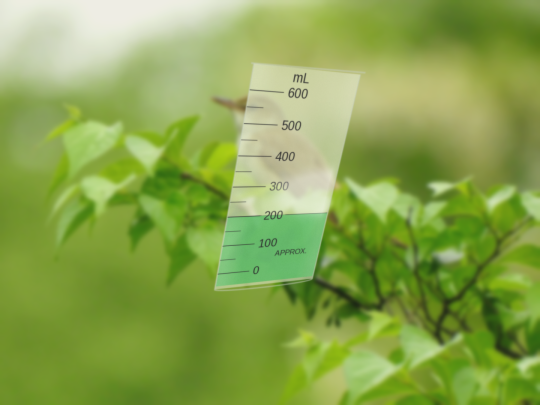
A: {"value": 200, "unit": "mL"}
